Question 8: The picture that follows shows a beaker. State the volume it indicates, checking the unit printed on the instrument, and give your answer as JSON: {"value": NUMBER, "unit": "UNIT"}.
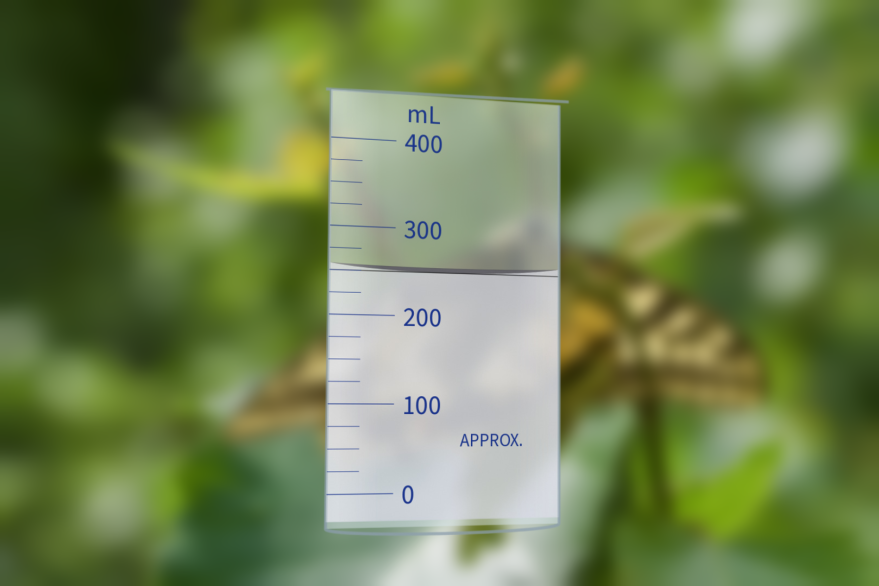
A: {"value": 250, "unit": "mL"}
